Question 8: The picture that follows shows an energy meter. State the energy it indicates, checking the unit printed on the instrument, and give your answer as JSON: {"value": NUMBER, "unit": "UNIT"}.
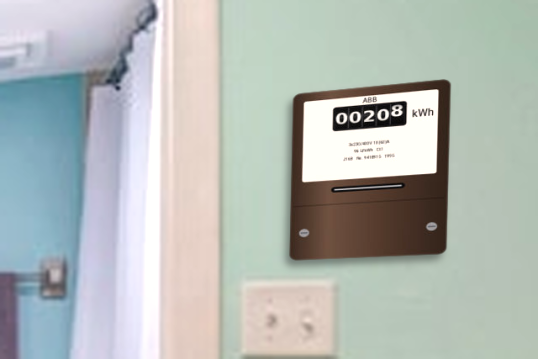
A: {"value": 208, "unit": "kWh"}
